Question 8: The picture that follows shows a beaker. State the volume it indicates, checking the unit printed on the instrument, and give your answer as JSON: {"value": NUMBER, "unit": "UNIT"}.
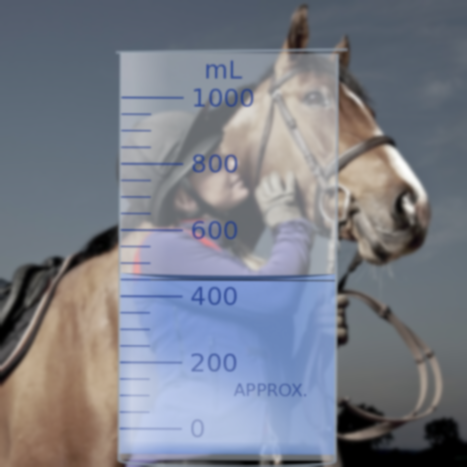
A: {"value": 450, "unit": "mL"}
